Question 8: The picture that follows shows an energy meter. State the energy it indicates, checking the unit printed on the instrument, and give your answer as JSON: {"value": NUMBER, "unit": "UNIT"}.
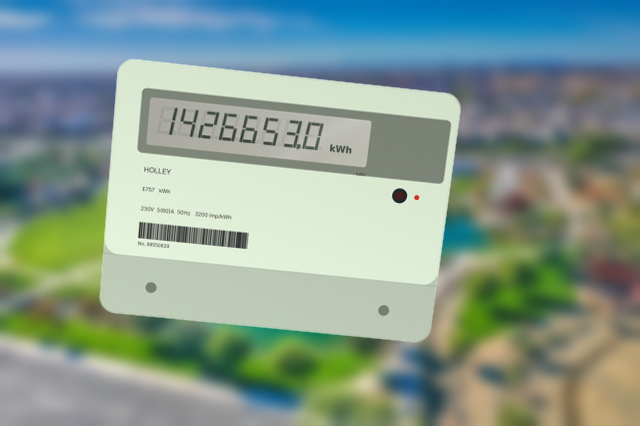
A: {"value": 1426653.0, "unit": "kWh"}
